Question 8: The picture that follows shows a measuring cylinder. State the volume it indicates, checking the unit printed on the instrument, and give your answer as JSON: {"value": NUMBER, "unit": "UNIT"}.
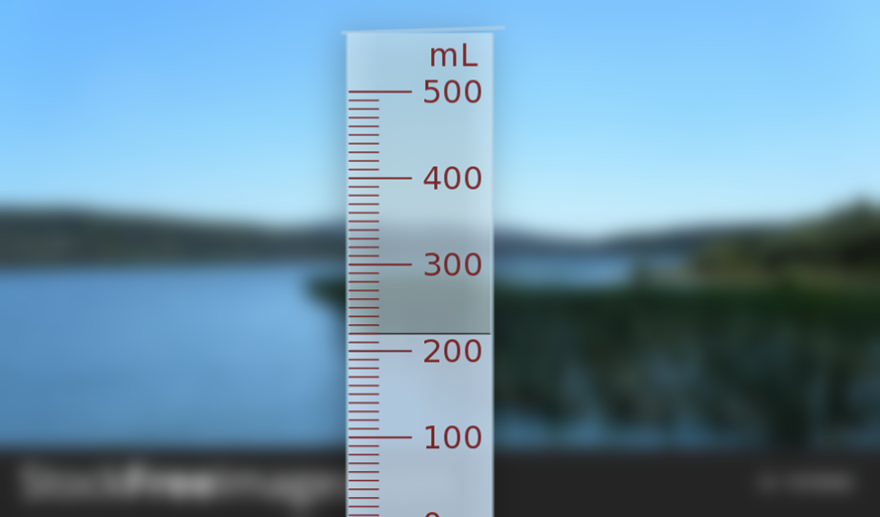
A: {"value": 220, "unit": "mL"}
